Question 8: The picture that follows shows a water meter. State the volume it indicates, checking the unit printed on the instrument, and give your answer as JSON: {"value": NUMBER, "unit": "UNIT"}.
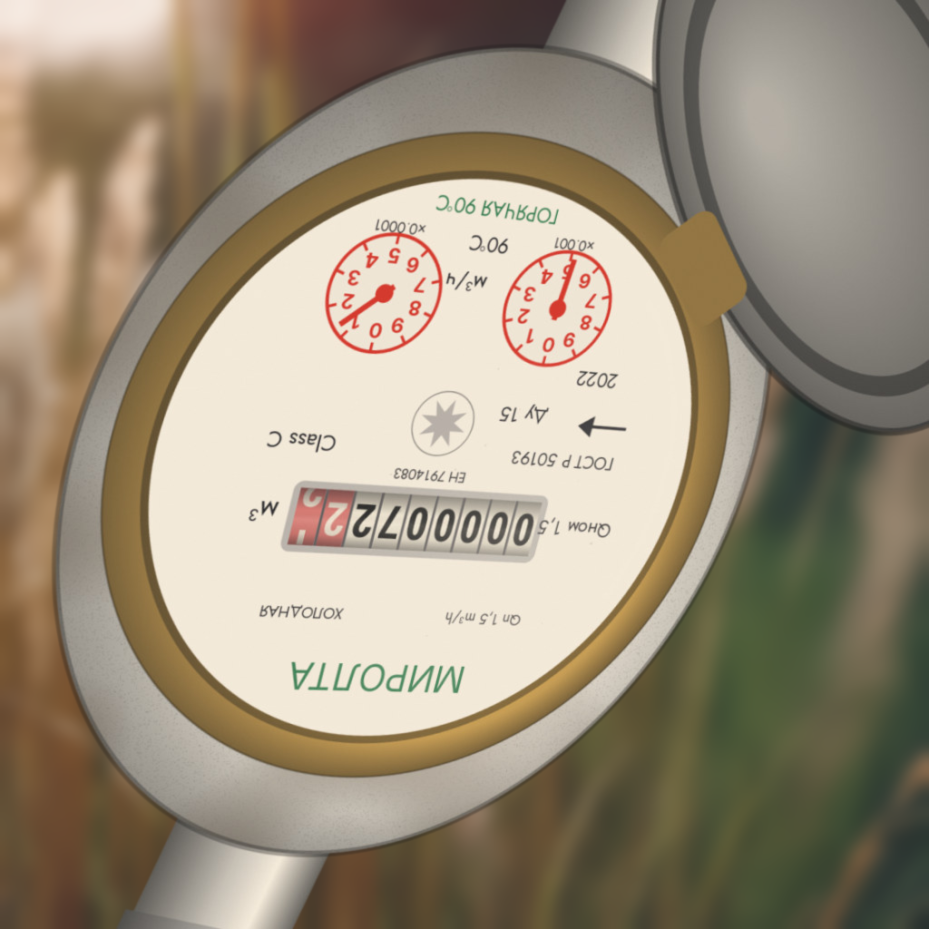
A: {"value": 72.2151, "unit": "m³"}
